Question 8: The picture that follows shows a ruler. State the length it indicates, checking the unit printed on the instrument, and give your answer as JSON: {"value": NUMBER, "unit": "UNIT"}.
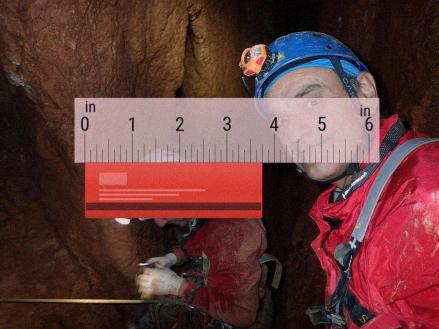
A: {"value": 3.75, "unit": "in"}
